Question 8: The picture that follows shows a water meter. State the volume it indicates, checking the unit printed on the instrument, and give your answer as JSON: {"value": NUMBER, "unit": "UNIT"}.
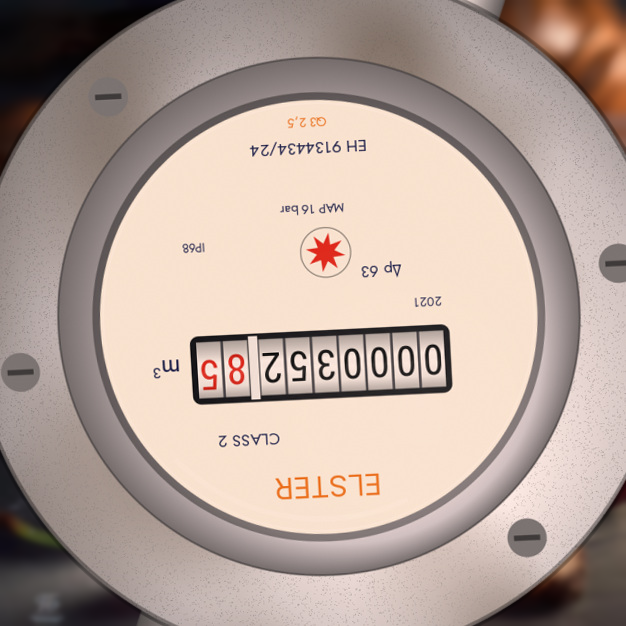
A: {"value": 352.85, "unit": "m³"}
